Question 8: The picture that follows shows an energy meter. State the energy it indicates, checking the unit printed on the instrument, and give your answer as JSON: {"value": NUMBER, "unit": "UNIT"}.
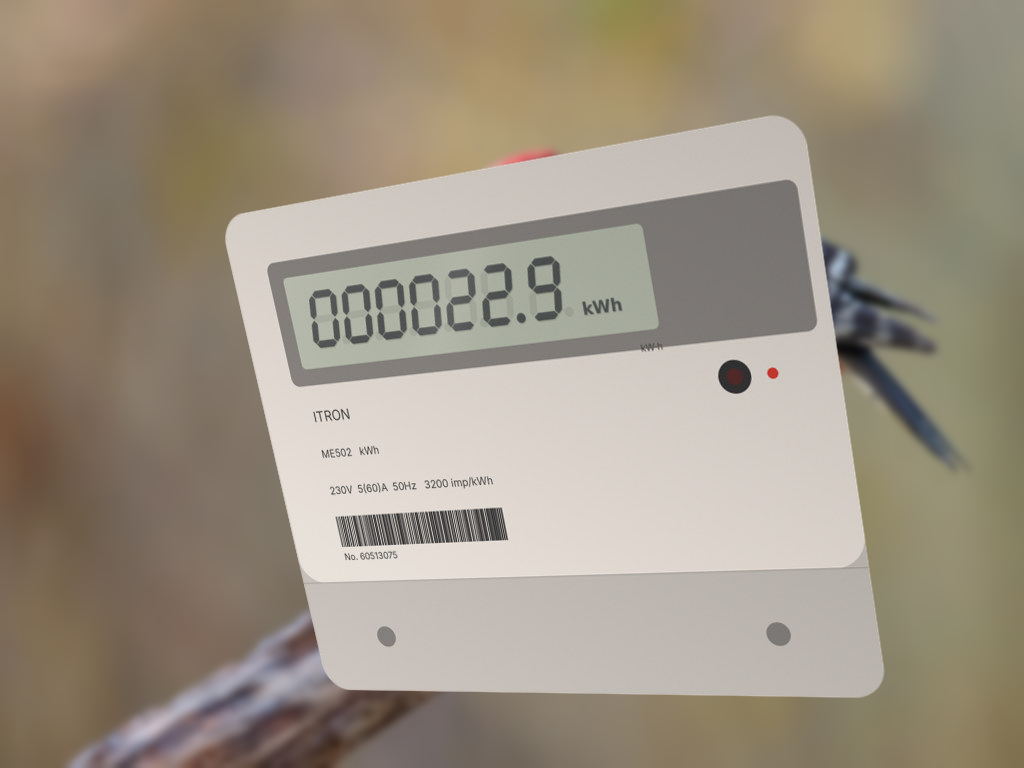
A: {"value": 22.9, "unit": "kWh"}
